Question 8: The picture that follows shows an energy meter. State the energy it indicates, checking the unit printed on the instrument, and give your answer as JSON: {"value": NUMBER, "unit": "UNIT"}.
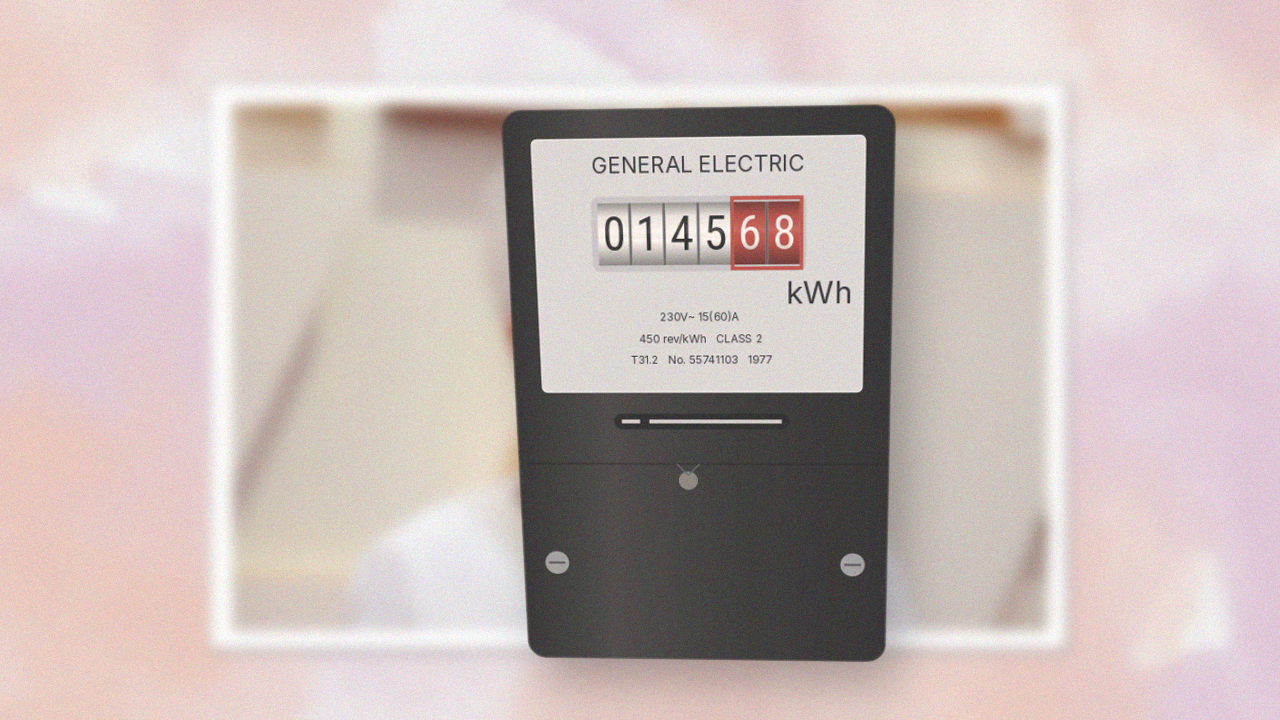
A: {"value": 145.68, "unit": "kWh"}
